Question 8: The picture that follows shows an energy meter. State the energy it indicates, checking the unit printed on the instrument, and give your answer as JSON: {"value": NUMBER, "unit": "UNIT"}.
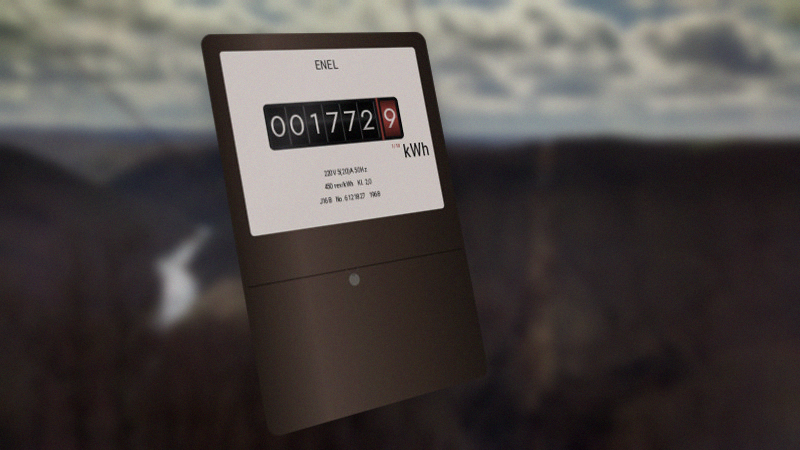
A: {"value": 1772.9, "unit": "kWh"}
